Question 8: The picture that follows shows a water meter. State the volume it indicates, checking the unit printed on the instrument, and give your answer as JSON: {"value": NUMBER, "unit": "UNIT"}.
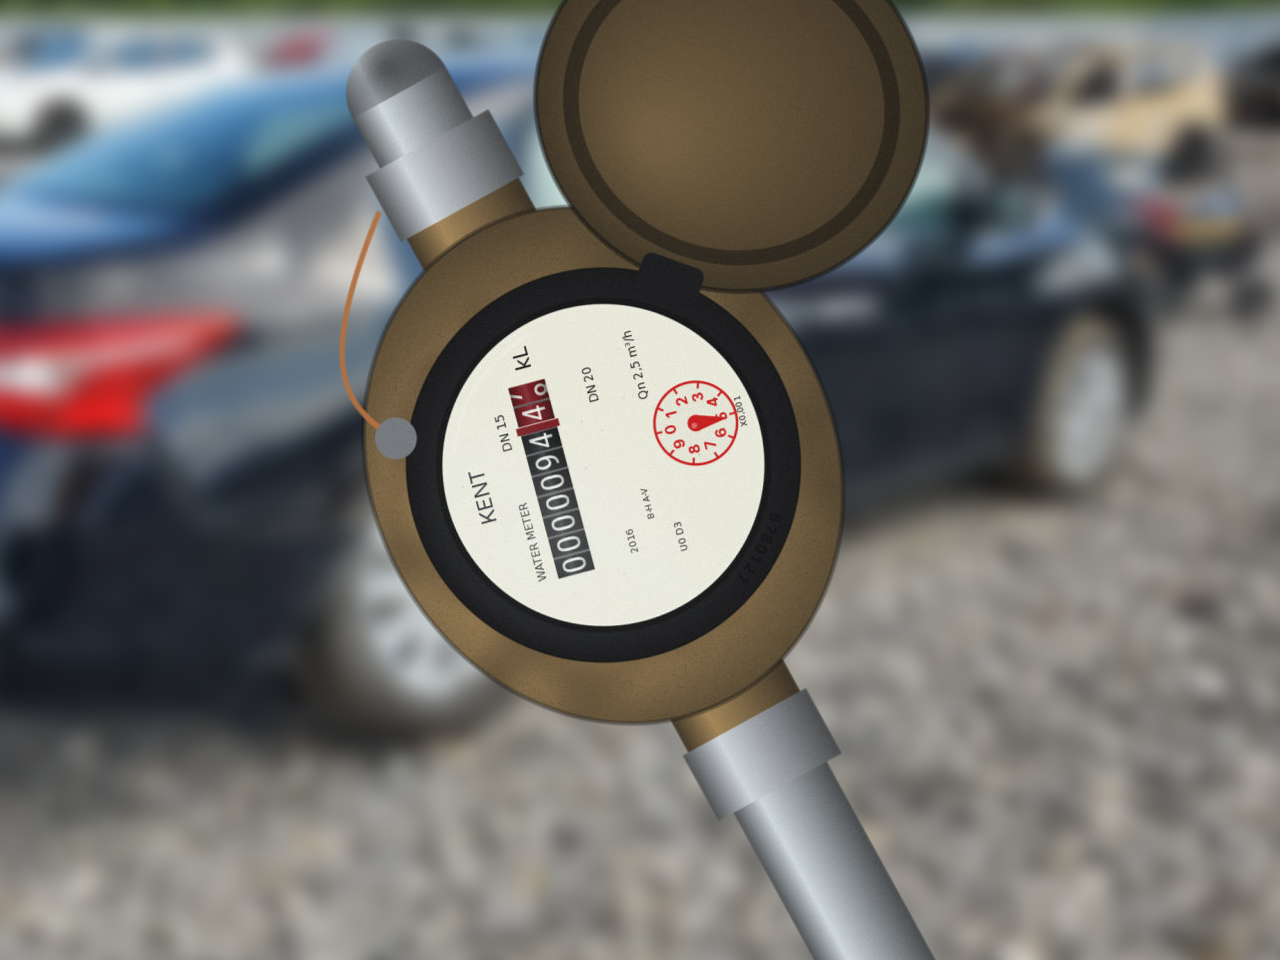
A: {"value": 94.475, "unit": "kL"}
